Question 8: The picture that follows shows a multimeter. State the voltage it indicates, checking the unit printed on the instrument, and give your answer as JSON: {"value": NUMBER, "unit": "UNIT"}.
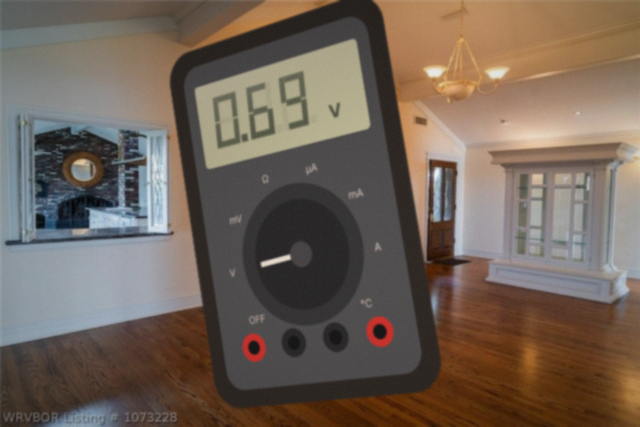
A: {"value": 0.69, "unit": "V"}
